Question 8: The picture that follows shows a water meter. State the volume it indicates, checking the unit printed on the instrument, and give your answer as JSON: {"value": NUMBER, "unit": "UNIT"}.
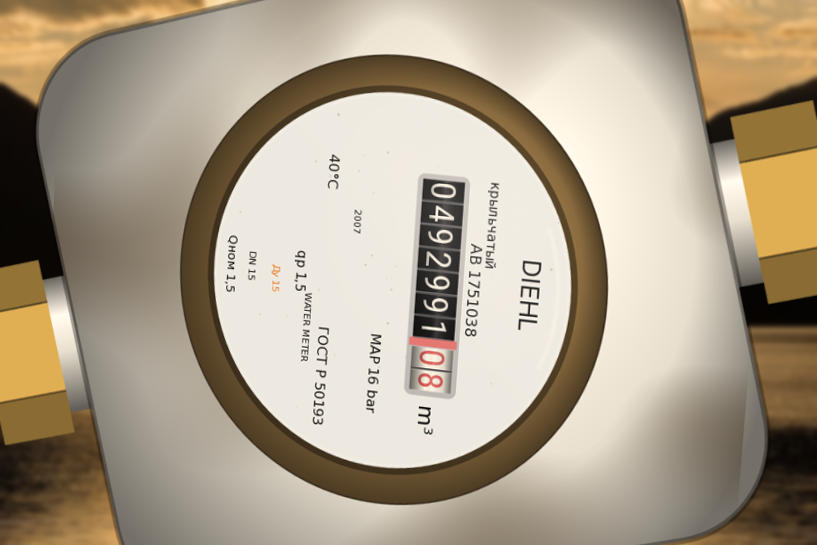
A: {"value": 492991.08, "unit": "m³"}
